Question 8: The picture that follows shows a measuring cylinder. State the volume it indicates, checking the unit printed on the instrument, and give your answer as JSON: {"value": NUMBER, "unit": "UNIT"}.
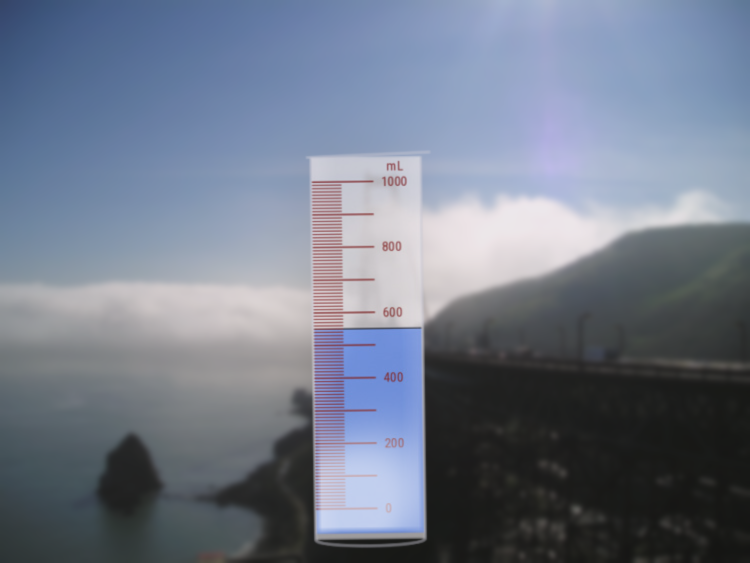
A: {"value": 550, "unit": "mL"}
